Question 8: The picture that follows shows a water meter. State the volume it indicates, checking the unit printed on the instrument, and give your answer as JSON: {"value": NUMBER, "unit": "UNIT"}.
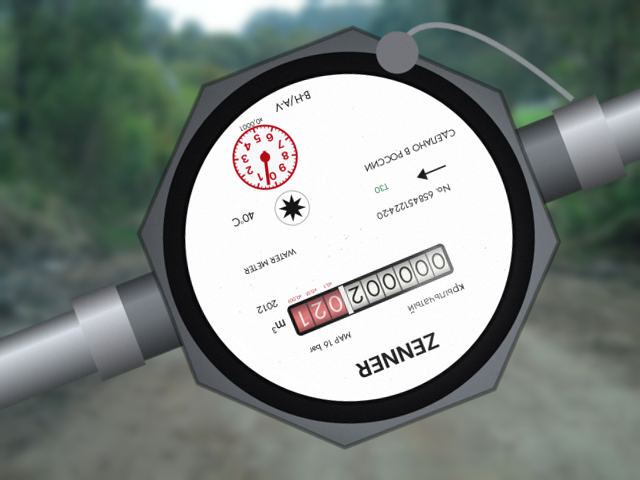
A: {"value": 2.0210, "unit": "m³"}
